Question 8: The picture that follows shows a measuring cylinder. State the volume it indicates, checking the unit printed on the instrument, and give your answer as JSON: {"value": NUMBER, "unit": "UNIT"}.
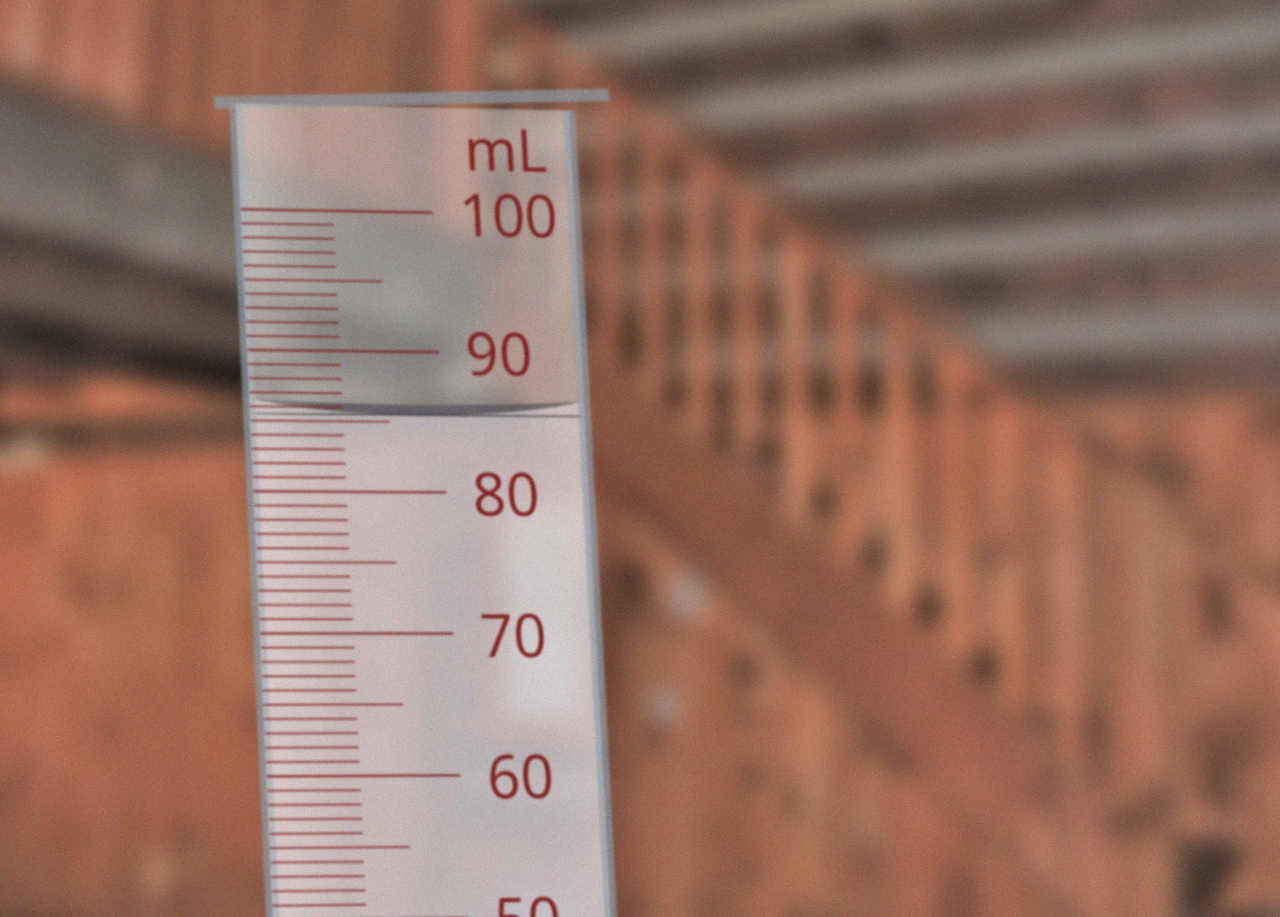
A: {"value": 85.5, "unit": "mL"}
